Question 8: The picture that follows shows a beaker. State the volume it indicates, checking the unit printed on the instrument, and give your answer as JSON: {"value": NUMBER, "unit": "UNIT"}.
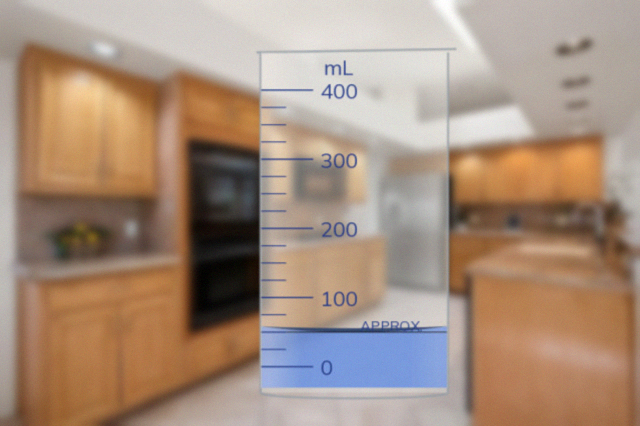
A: {"value": 50, "unit": "mL"}
